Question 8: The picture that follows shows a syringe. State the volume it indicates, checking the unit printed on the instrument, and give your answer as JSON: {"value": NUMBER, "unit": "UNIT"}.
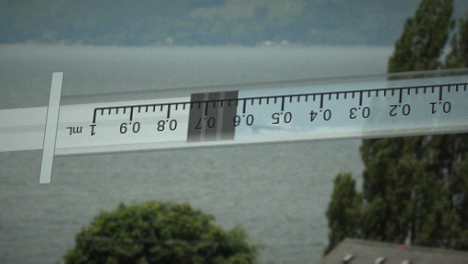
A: {"value": 0.62, "unit": "mL"}
